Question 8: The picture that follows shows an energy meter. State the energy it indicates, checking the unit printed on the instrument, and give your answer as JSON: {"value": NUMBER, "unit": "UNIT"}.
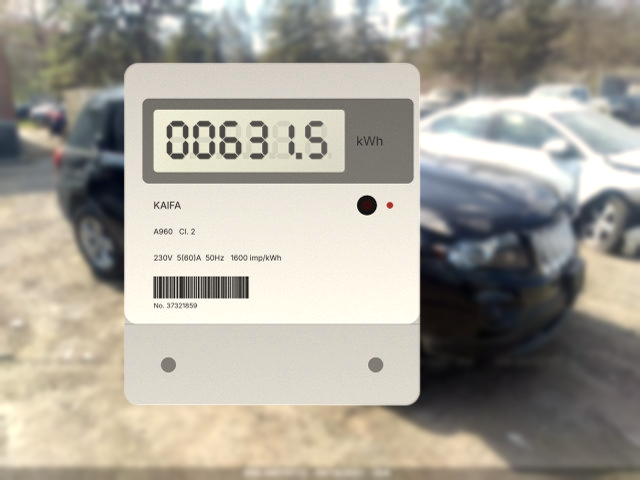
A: {"value": 631.5, "unit": "kWh"}
